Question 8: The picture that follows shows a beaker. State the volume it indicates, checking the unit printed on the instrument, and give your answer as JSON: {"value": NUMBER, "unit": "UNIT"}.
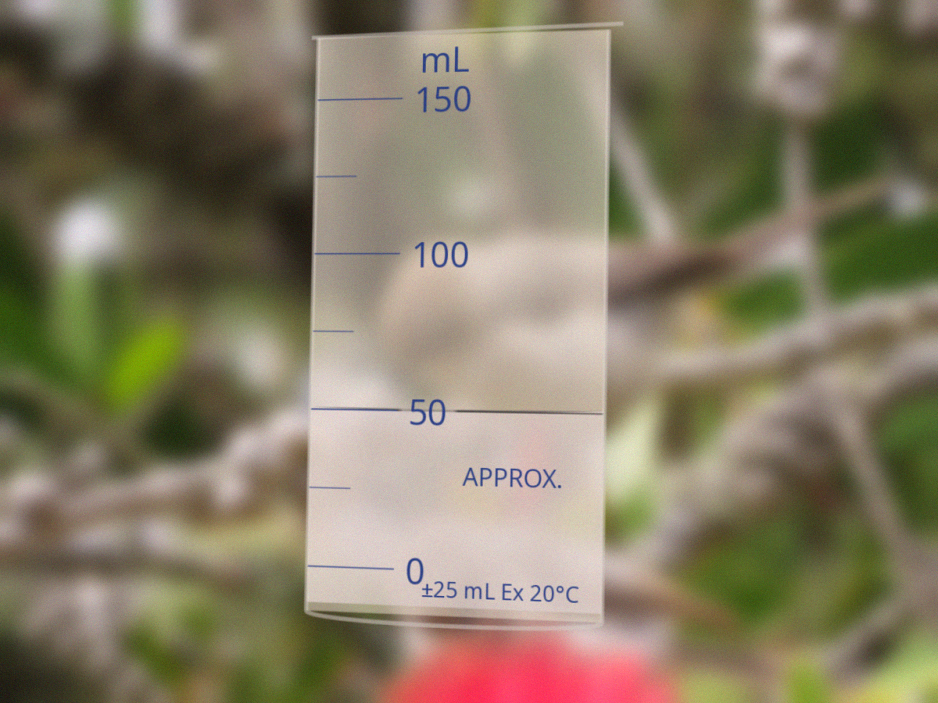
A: {"value": 50, "unit": "mL"}
